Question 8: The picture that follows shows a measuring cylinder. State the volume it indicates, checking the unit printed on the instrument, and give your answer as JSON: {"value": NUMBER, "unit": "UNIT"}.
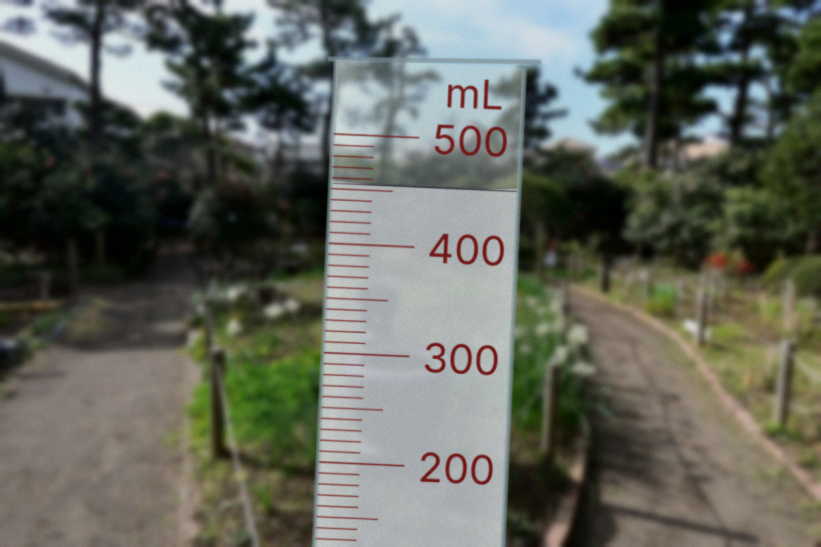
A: {"value": 455, "unit": "mL"}
